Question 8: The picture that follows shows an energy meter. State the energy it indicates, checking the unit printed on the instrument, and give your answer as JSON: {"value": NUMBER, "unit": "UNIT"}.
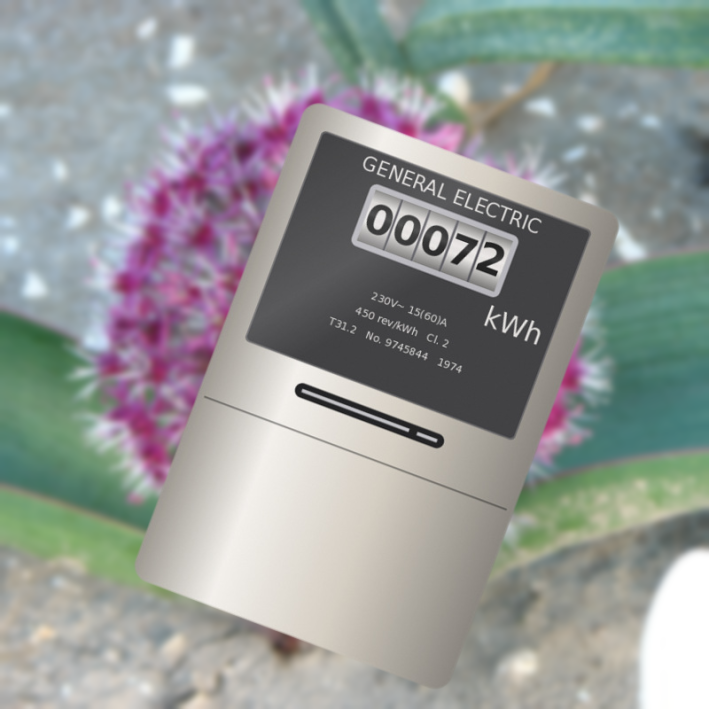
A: {"value": 72, "unit": "kWh"}
